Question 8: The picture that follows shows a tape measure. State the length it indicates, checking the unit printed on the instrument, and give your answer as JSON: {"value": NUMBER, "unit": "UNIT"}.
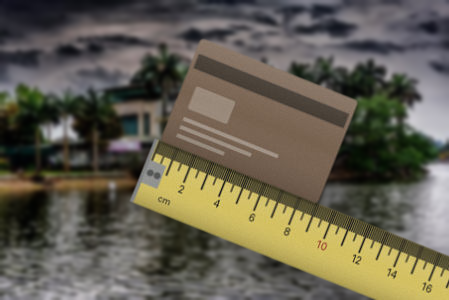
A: {"value": 9, "unit": "cm"}
